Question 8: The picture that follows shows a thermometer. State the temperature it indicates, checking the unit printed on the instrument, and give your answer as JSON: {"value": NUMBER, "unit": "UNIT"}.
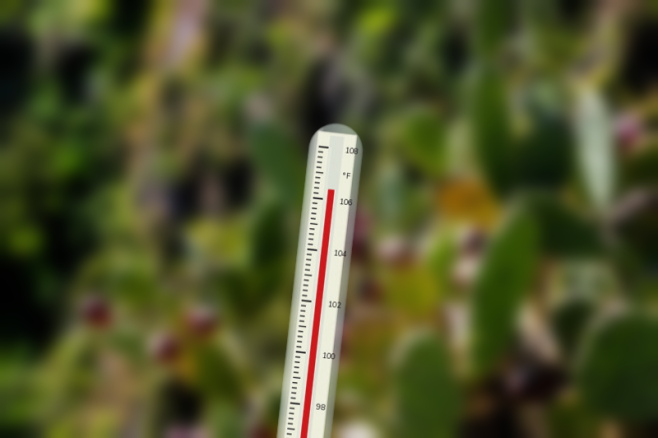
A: {"value": 106.4, "unit": "°F"}
